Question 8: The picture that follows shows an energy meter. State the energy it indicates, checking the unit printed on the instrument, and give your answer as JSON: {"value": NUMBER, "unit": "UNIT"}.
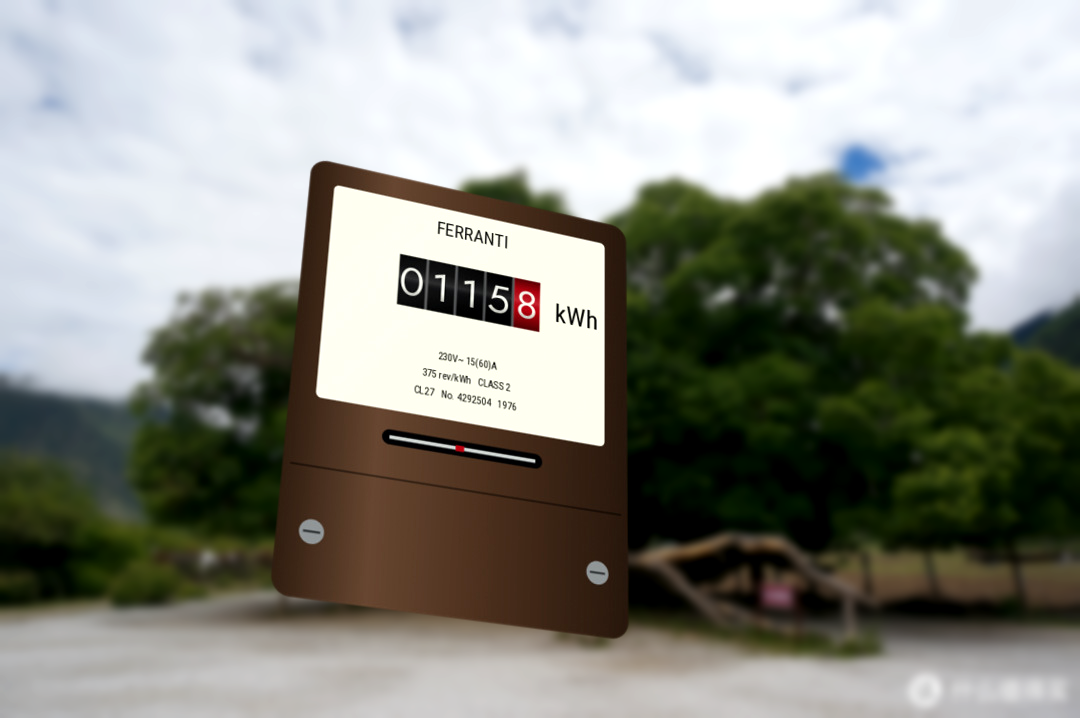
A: {"value": 115.8, "unit": "kWh"}
